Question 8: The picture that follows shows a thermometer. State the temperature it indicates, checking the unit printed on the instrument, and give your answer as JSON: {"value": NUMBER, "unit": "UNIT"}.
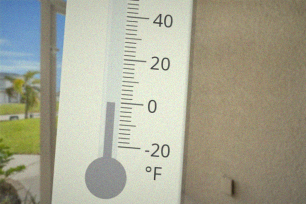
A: {"value": 0, "unit": "°F"}
